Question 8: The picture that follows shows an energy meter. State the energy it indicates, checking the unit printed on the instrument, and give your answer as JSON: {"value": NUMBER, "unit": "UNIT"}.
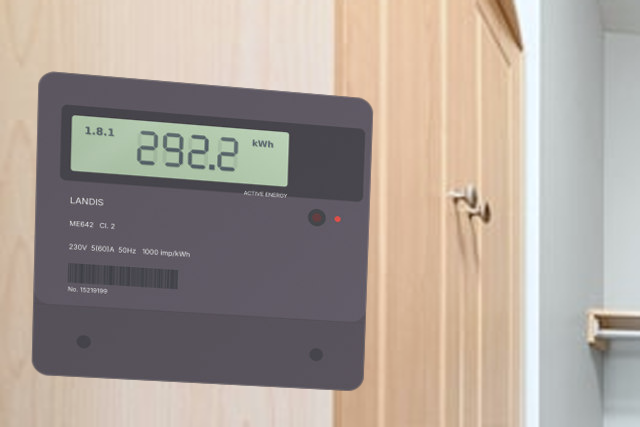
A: {"value": 292.2, "unit": "kWh"}
